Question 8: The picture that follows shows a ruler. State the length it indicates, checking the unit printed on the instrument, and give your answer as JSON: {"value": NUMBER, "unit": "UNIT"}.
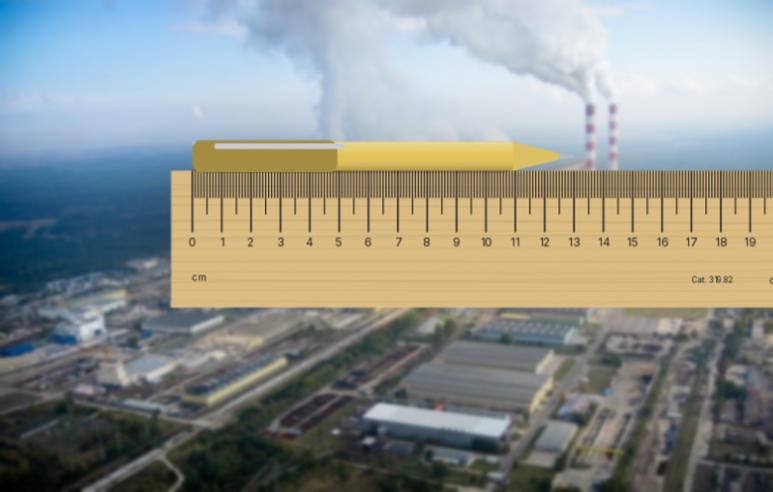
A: {"value": 13, "unit": "cm"}
